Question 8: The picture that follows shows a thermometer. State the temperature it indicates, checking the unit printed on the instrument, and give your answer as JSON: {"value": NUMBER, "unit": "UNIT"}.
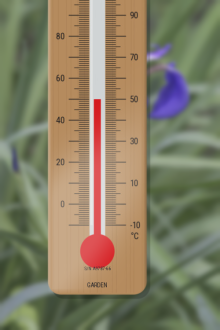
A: {"value": 50, "unit": "°C"}
